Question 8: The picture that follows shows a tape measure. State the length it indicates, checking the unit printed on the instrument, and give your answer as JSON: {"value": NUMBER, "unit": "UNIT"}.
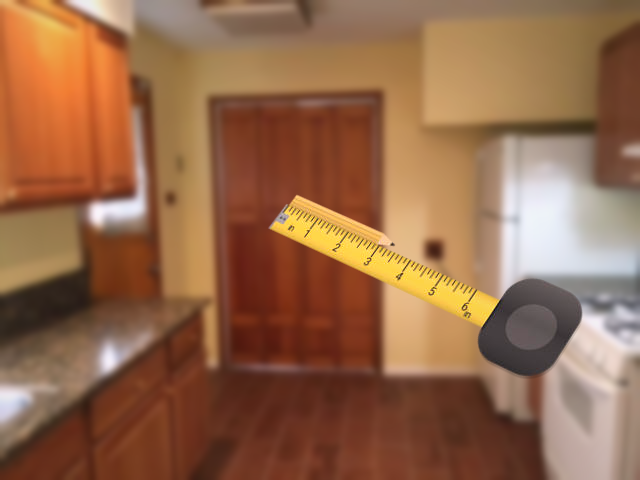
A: {"value": 3.375, "unit": "in"}
